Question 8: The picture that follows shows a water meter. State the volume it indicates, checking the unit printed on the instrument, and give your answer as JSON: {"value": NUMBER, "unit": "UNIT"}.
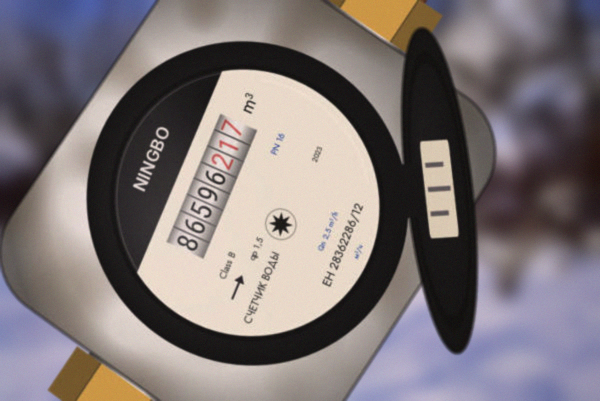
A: {"value": 86596.217, "unit": "m³"}
